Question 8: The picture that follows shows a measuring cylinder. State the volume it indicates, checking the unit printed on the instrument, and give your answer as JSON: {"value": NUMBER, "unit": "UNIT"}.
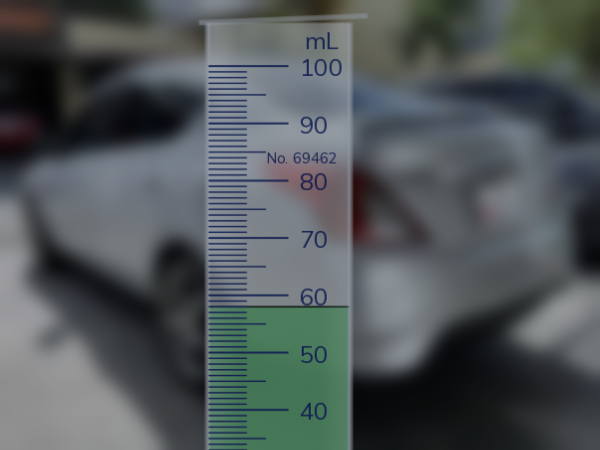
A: {"value": 58, "unit": "mL"}
